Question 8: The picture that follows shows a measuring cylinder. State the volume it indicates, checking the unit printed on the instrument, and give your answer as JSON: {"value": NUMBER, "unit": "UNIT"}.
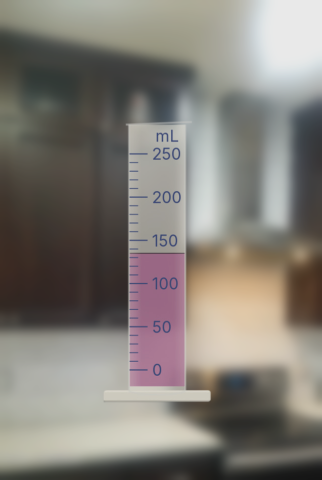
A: {"value": 135, "unit": "mL"}
